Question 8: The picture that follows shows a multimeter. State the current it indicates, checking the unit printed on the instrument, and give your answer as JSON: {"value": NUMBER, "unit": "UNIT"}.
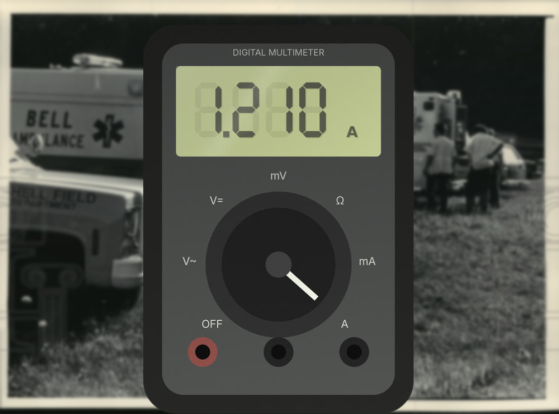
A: {"value": 1.210, "unit": "A"}
